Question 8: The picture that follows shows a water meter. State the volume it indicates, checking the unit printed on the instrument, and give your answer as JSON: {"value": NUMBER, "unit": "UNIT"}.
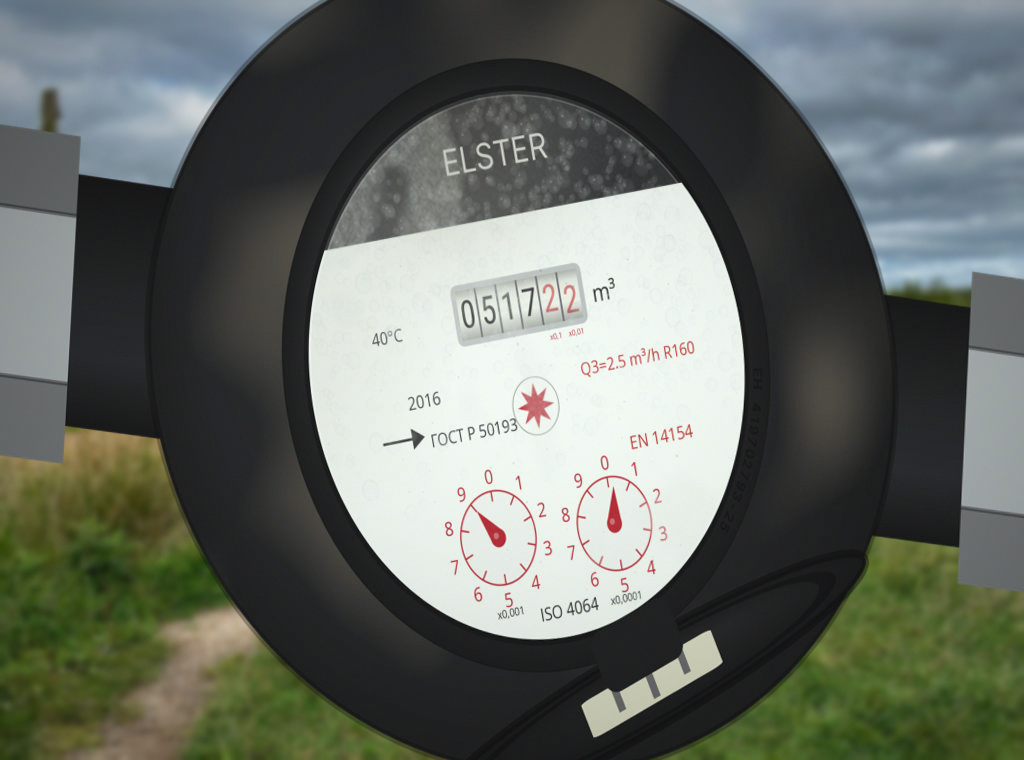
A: {"value": 517.2190, "unit": "m³"}
